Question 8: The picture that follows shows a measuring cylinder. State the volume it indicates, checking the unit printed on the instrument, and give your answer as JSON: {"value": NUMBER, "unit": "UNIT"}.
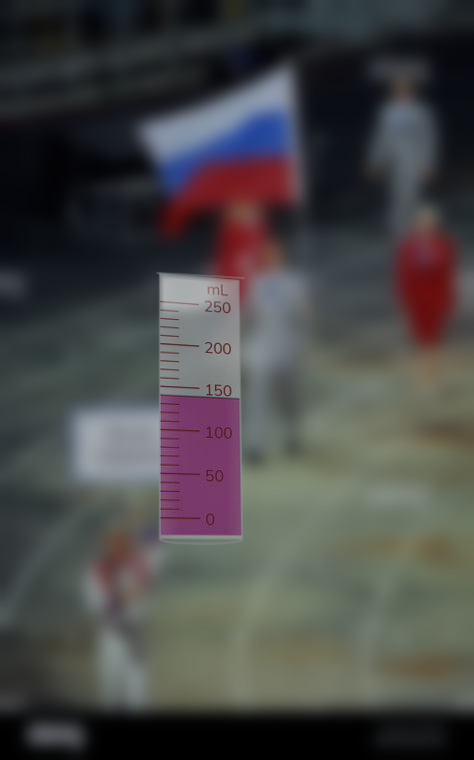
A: {"value": 140, "unit": "mL"}
